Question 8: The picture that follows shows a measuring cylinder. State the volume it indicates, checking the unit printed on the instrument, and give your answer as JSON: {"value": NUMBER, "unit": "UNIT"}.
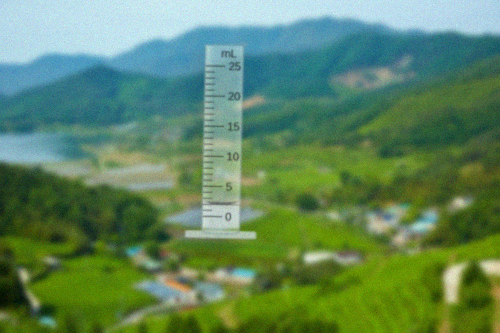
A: {"value": 2, "unit": "mL"}
